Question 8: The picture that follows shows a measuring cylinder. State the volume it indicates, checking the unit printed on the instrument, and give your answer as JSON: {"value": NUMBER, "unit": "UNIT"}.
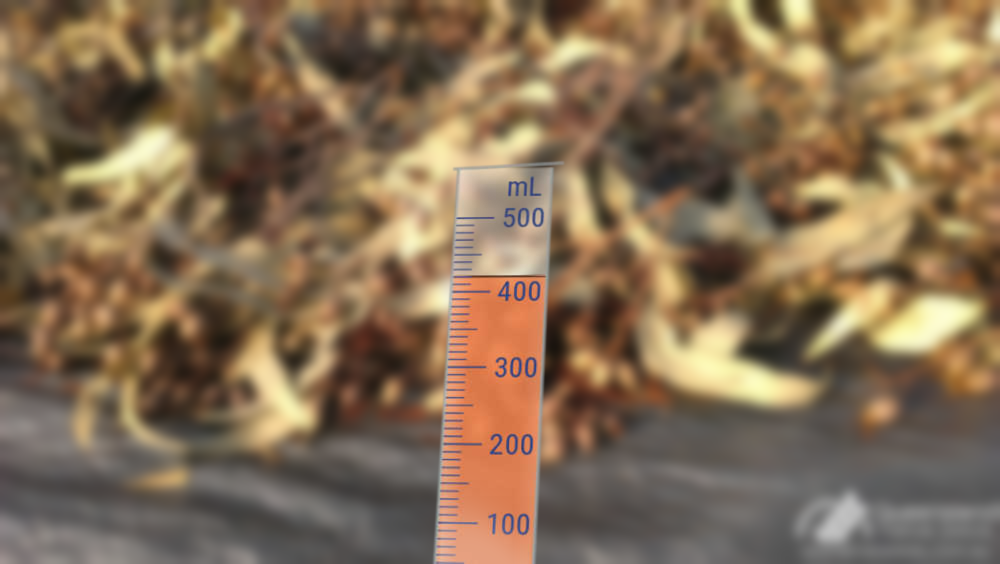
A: {"value": 420, "unit": "mL"}
